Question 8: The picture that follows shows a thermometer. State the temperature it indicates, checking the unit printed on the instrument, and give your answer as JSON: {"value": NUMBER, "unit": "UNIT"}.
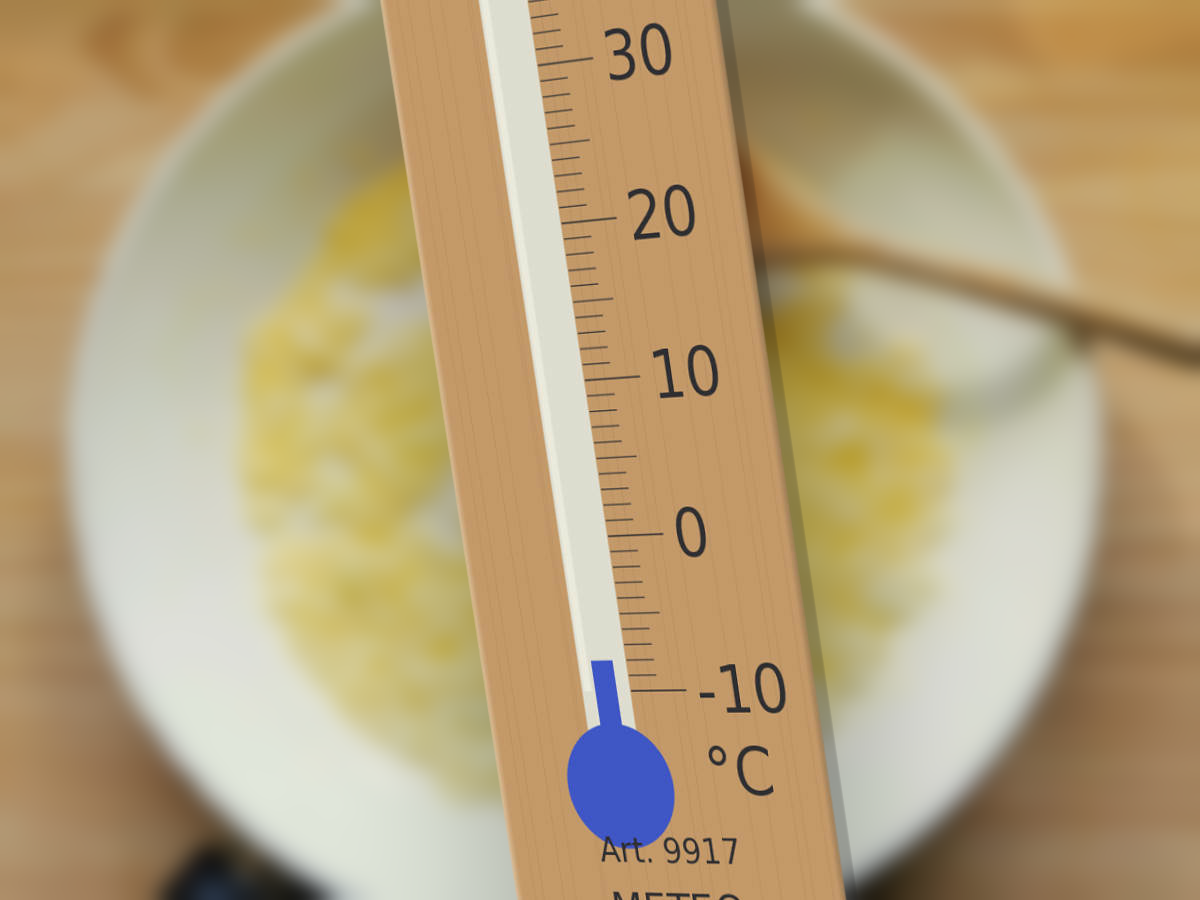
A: {"value": -8, "unit": "°C"}
